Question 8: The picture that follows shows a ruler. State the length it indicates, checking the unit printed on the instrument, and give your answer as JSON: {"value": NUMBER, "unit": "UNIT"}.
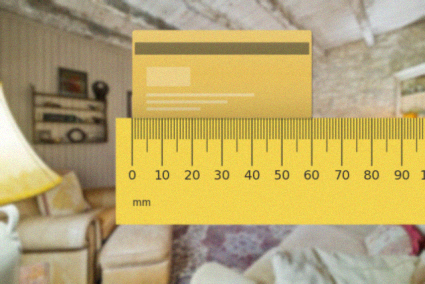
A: {"value": 60, "unit": "mm"}
